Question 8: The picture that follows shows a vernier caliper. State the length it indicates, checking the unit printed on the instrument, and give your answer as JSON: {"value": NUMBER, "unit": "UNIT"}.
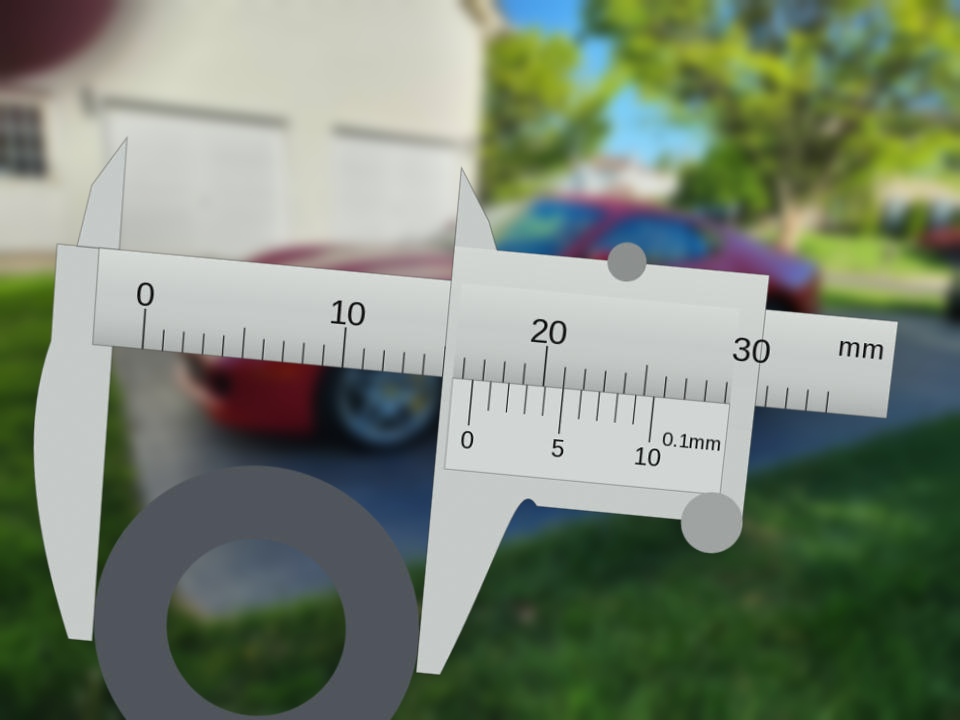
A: {"value": 16.5, "unit": "mm"}
